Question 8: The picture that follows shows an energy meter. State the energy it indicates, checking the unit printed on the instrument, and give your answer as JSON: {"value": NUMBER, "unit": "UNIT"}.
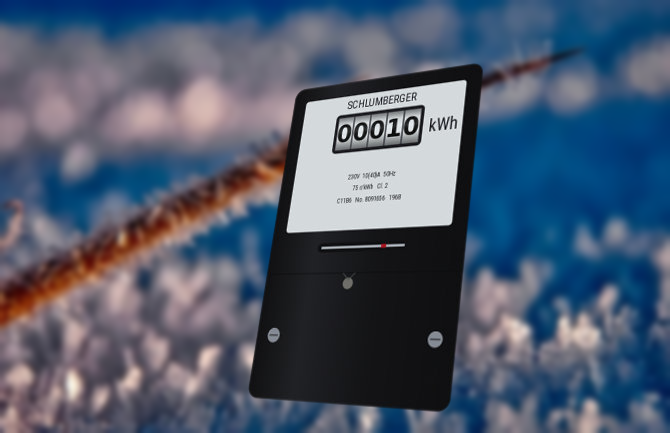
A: {"value": 10, "unit": "kWh"}
